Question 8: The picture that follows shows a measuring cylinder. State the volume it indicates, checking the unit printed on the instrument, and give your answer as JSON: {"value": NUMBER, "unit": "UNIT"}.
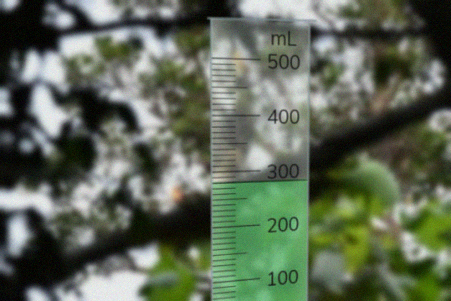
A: {"value": 280, "unit": "mL"}
